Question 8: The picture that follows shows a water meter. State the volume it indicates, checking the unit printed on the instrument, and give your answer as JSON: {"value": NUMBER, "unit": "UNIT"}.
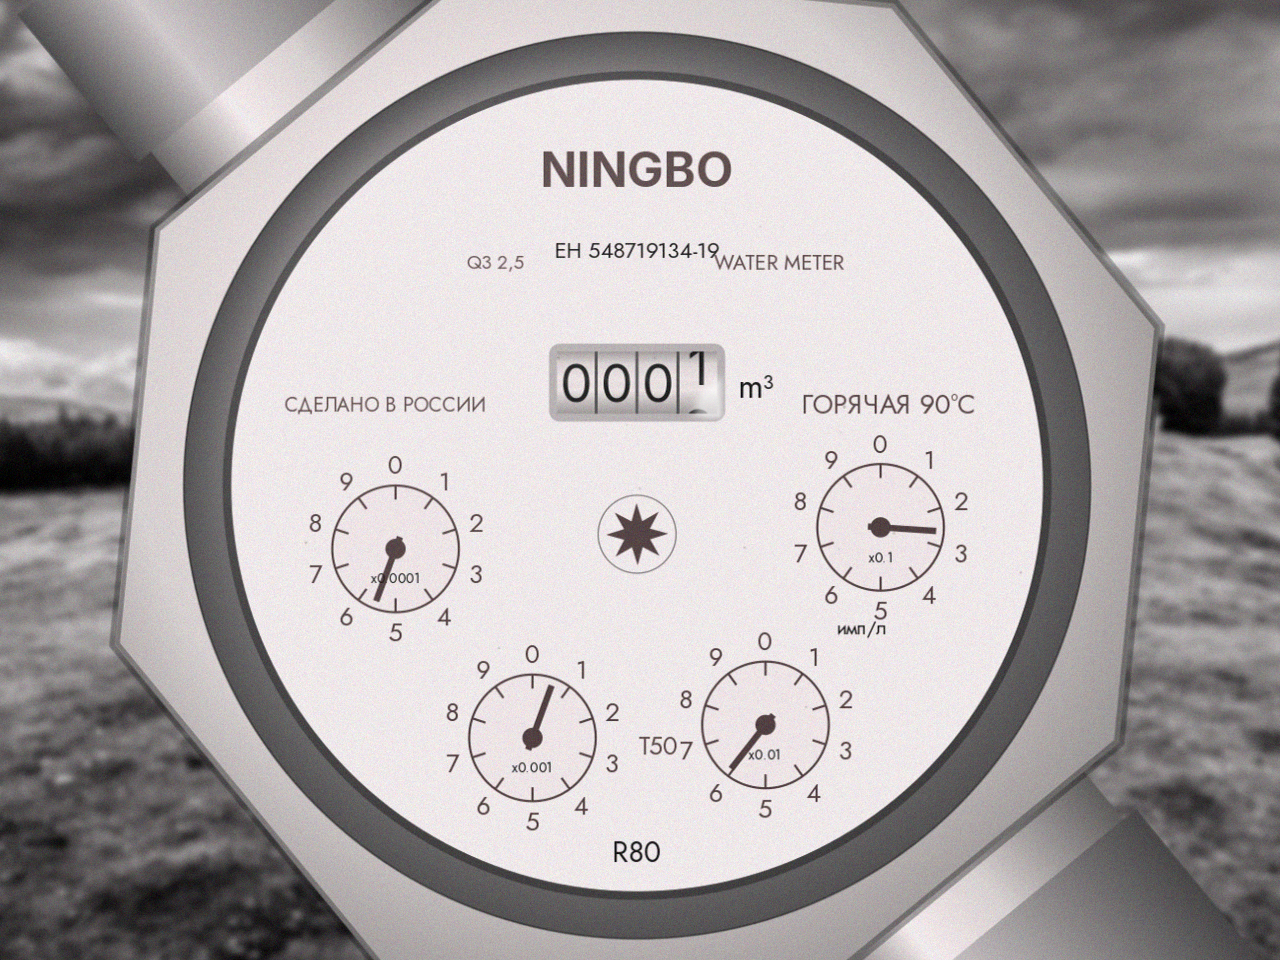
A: {"value": 1.2605, "unit": "m³"}
